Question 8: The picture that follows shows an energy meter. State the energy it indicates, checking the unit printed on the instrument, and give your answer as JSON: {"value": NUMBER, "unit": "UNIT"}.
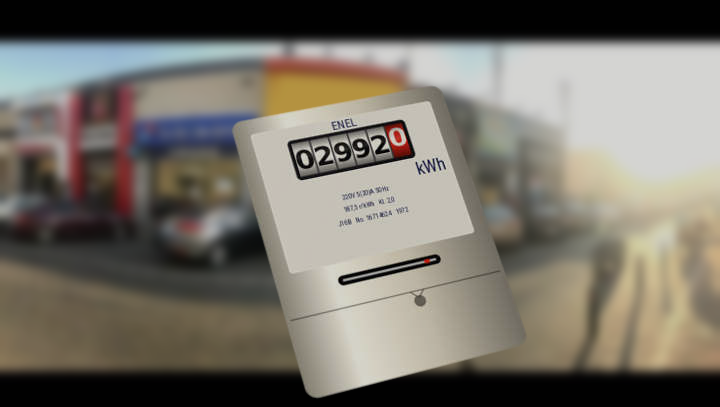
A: {"value": 2992.0, "unit": "kWh"}
